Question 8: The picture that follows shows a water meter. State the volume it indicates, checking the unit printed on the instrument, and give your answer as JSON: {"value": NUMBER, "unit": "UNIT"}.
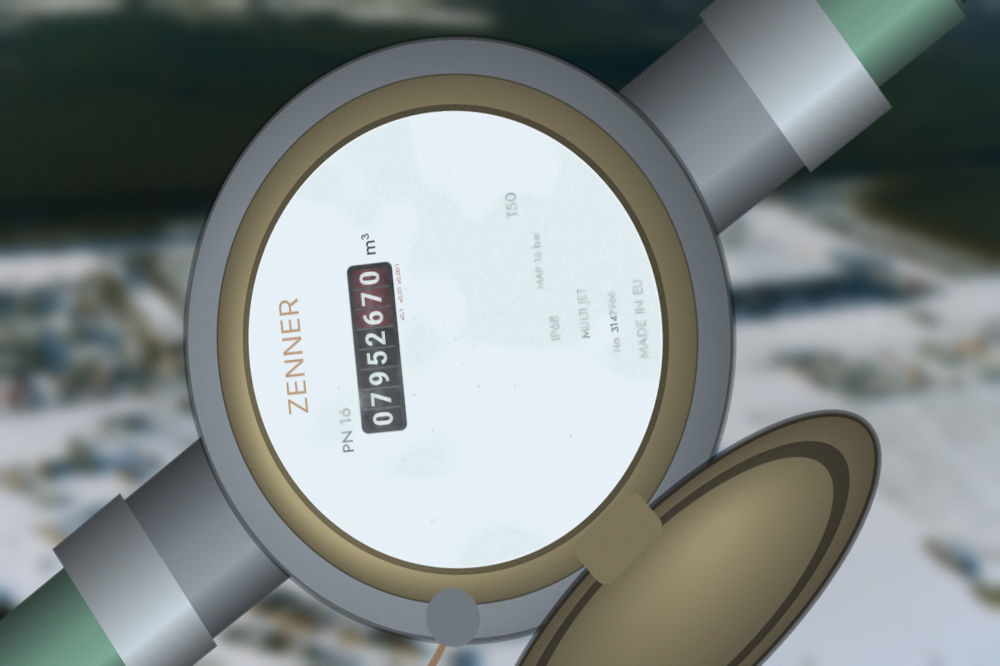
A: {"value": 7952.670, "unit": "m³"}
